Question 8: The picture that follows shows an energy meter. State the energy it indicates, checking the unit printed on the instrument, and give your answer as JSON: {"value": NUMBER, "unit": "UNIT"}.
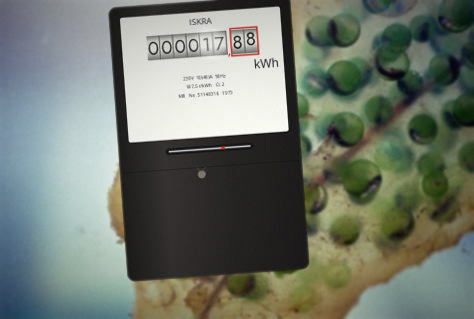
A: {"value": 17.88, "unit": "kWh"}
